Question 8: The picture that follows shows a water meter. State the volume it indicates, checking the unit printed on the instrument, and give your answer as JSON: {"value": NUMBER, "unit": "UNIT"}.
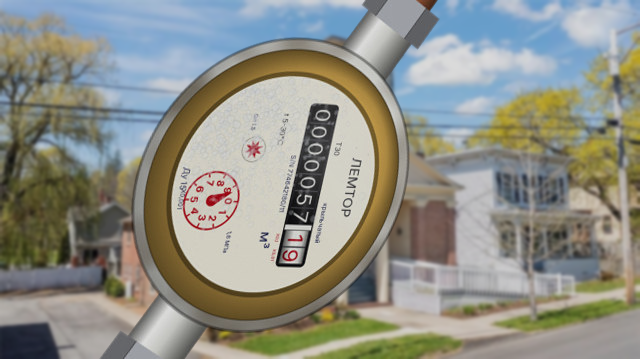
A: {"value": 57.189, "unit": "m³"}
